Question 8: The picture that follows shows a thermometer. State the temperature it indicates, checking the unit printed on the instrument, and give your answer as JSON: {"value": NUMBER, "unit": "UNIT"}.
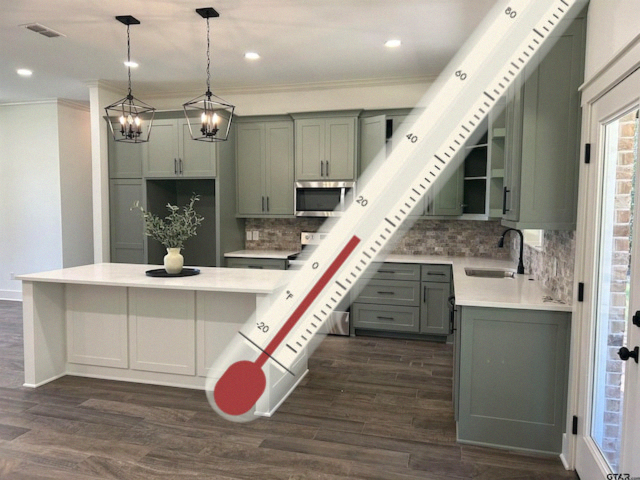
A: {"value": 12, "unit": "°F"}
